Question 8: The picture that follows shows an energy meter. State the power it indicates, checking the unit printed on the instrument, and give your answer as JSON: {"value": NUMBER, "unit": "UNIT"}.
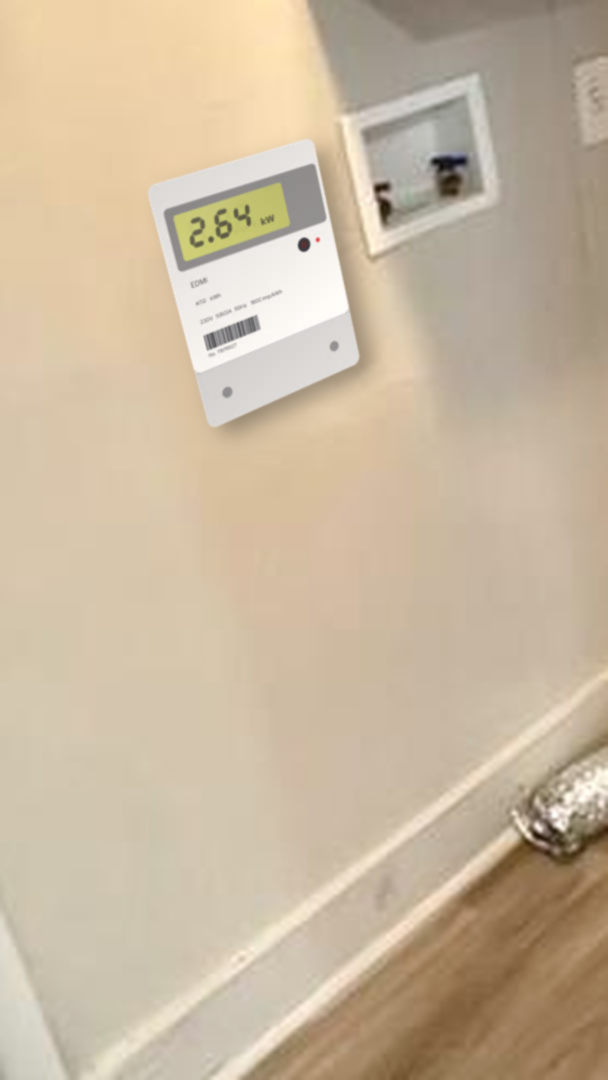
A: {"value": 2.64, "unit": "kW"}
